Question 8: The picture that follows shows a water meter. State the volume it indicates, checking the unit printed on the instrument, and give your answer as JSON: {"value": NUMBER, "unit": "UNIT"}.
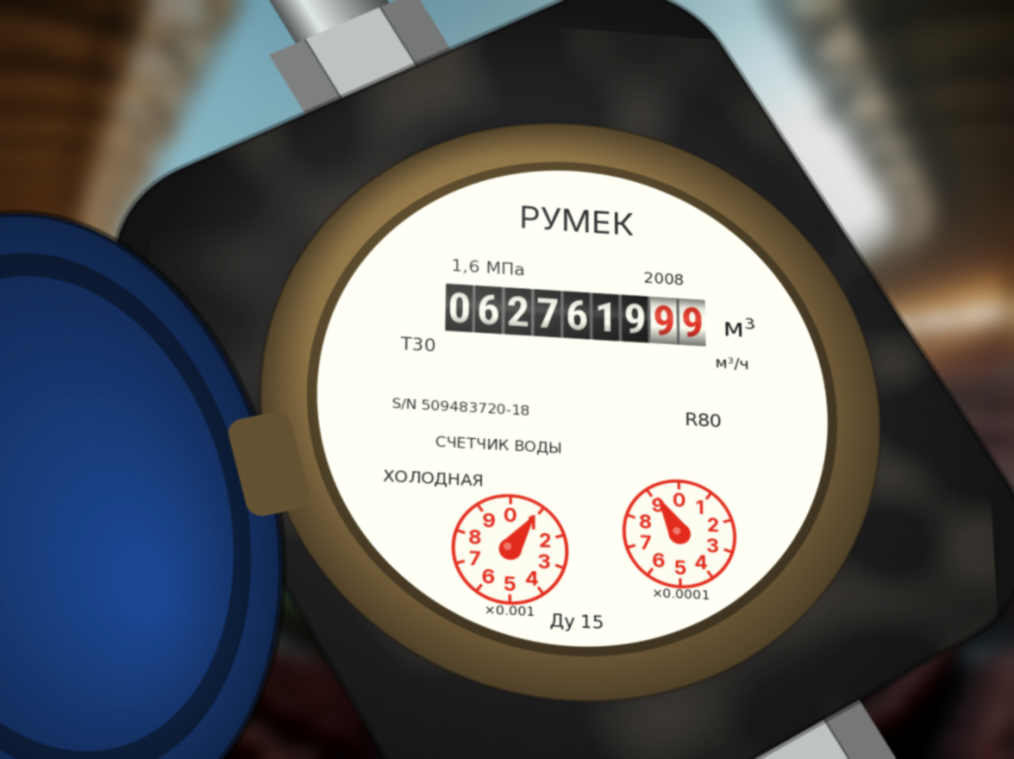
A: {"value": 627619.9909, "unit": "m³"}
